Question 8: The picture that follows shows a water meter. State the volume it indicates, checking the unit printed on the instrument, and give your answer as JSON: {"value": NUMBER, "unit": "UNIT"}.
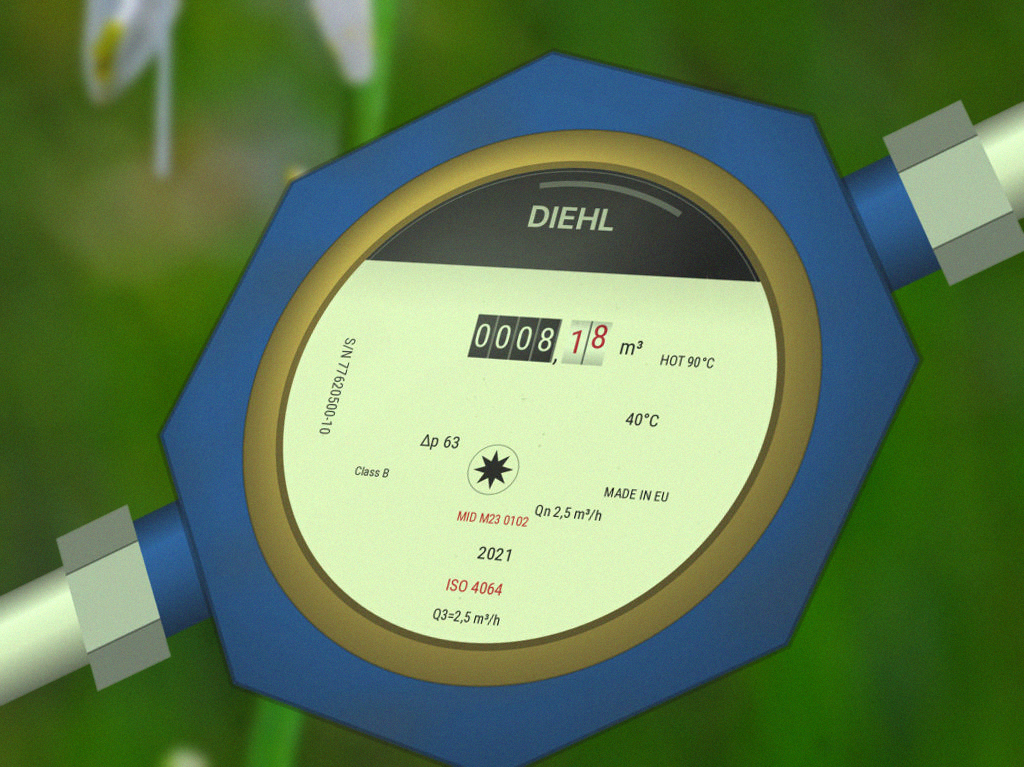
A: {"value": 8.18, "unit": "m³"}
